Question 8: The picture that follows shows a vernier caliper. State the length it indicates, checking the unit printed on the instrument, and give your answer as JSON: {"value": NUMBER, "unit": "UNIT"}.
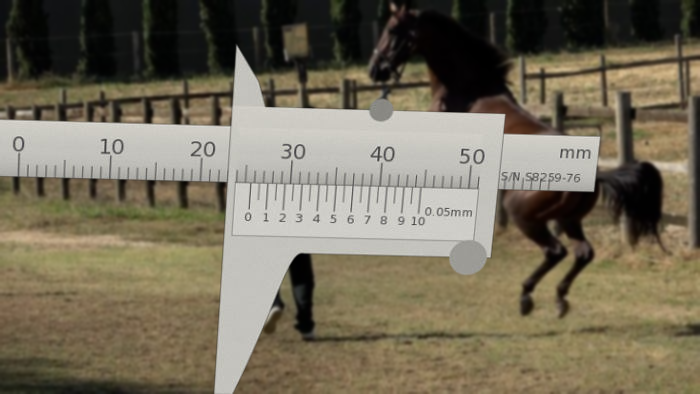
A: {"value": 25.6, "unit": "mm"}
